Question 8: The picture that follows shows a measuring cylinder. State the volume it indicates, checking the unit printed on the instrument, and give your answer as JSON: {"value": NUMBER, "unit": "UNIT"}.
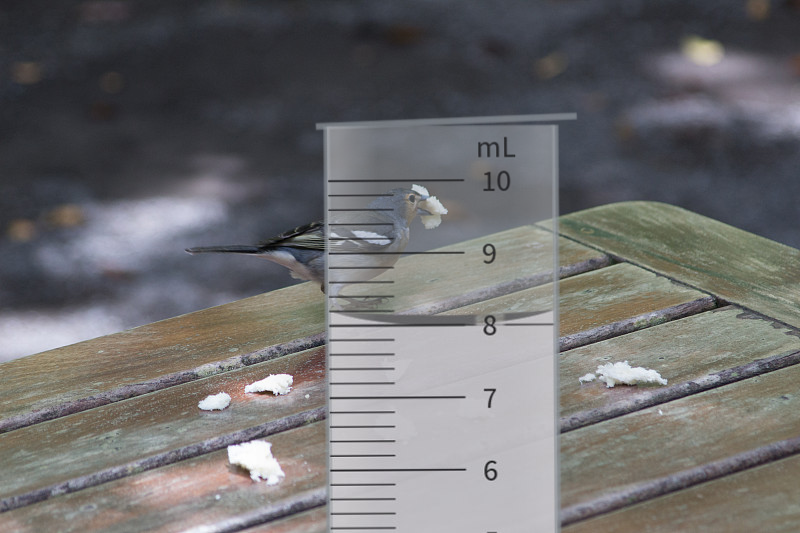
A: {"value": 8, "unit": "mL"}
